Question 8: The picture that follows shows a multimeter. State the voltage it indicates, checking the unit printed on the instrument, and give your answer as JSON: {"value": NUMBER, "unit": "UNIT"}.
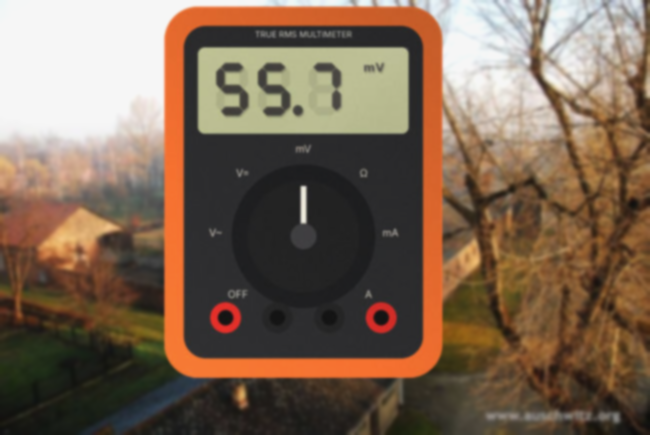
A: {"value": 55.7, "unit": "mV"}
